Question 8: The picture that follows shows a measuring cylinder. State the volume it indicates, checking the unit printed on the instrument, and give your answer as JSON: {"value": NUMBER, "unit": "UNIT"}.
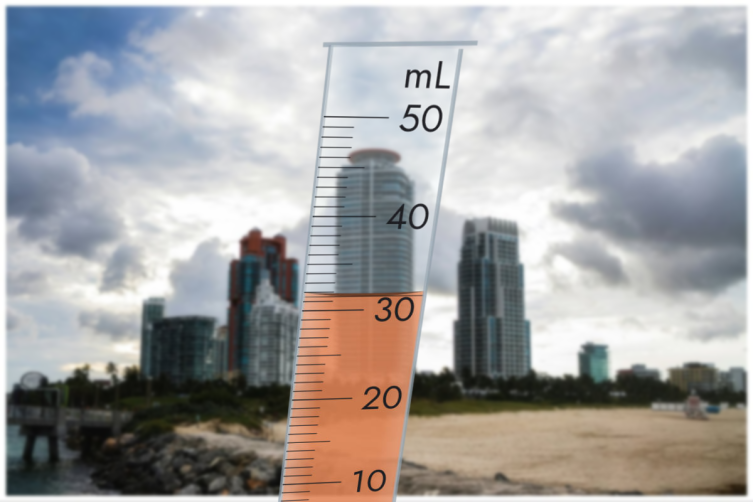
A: {"value": 31.5, "unit": "mL"}
